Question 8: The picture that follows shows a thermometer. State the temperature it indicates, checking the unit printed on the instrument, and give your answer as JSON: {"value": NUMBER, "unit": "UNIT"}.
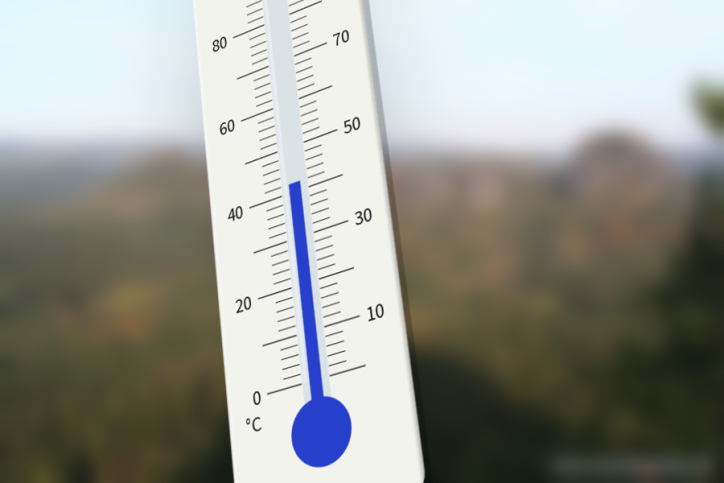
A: {"value": 42, "unit": "°C"}
